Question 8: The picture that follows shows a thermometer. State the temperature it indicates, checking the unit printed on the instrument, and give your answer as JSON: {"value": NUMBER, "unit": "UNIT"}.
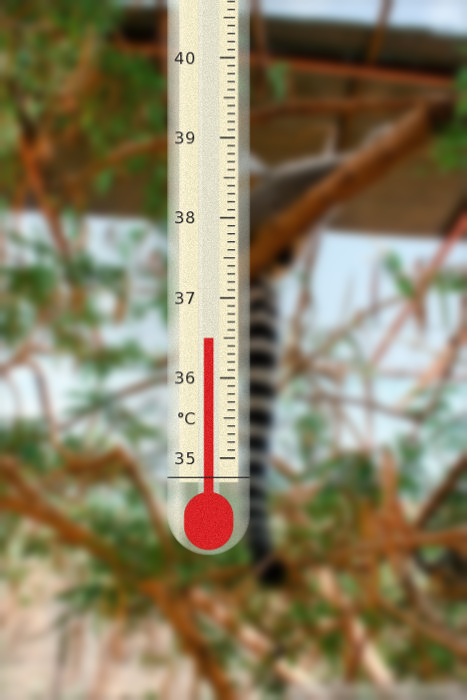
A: {"value": 36.5, "unit": "°C"}
